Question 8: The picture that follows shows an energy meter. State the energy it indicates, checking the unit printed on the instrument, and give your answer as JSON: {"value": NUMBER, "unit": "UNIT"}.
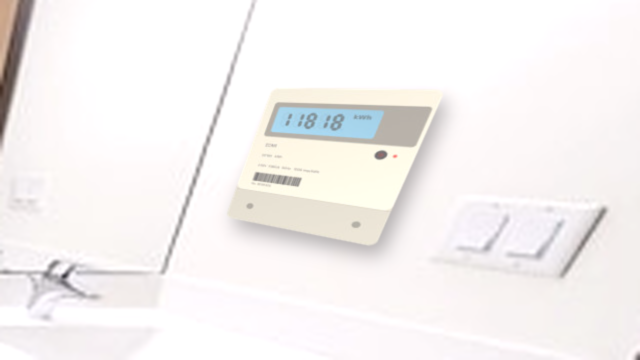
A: {"value": 11818, "unit": "kWh"}
